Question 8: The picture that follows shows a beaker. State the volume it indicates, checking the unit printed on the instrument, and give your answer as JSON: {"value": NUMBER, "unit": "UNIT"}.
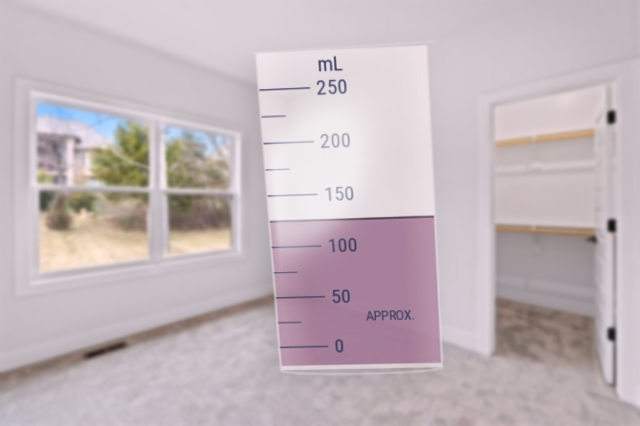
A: {"value": 125, "unit": "mL"}
